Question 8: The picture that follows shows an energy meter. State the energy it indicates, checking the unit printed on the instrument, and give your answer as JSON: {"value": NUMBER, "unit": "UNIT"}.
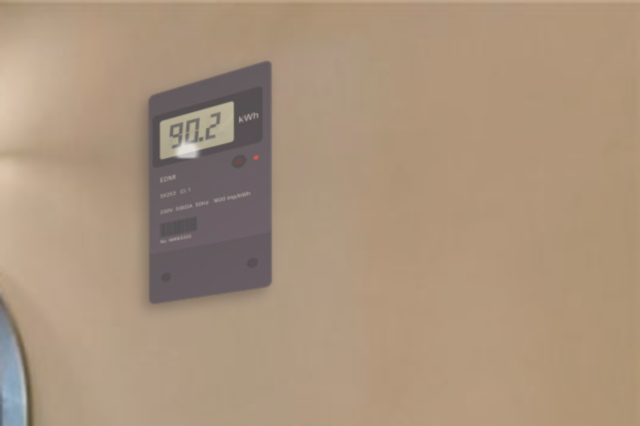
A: {"value": 90.2, "unit": "kWh"}
